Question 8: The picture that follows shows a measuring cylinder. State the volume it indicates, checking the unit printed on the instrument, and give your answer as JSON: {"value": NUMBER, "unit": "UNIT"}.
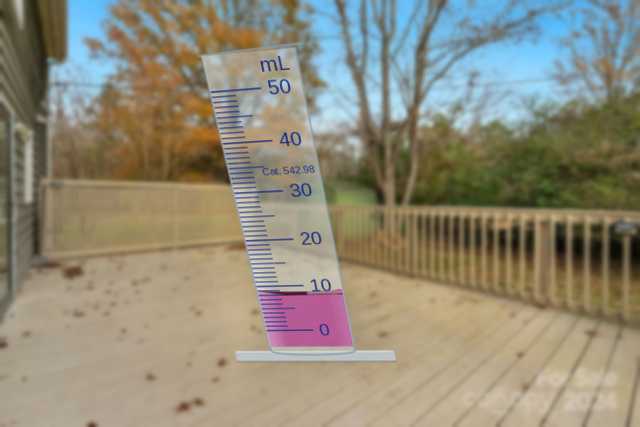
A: {"value": 8, "unit": "mL"}
